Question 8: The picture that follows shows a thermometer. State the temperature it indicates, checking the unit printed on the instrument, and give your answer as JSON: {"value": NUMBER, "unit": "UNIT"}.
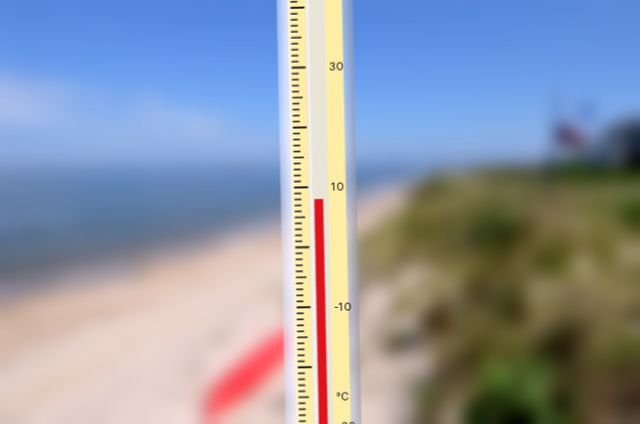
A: {"value": 8, "unit": "°C"}
